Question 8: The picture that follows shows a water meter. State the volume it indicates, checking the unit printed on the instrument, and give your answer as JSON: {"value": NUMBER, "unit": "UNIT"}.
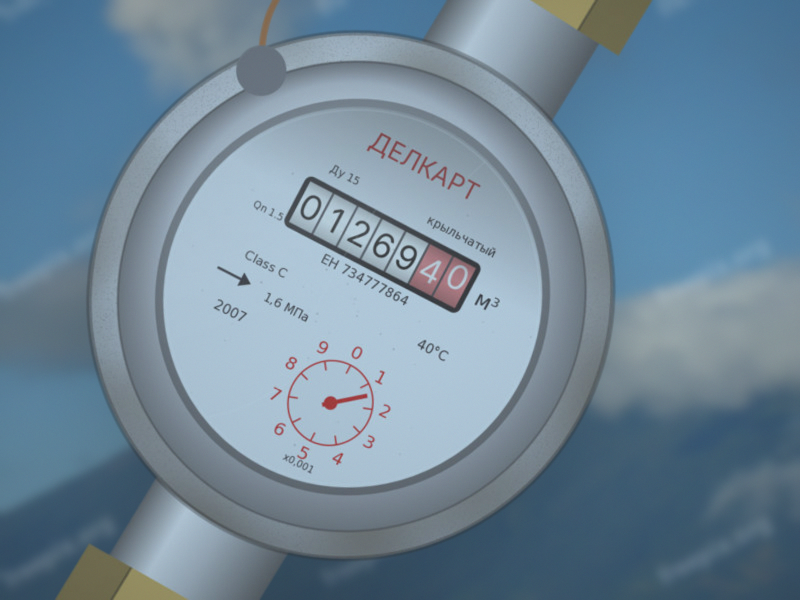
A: {"value": 1269.401, "unit": "m³"}
